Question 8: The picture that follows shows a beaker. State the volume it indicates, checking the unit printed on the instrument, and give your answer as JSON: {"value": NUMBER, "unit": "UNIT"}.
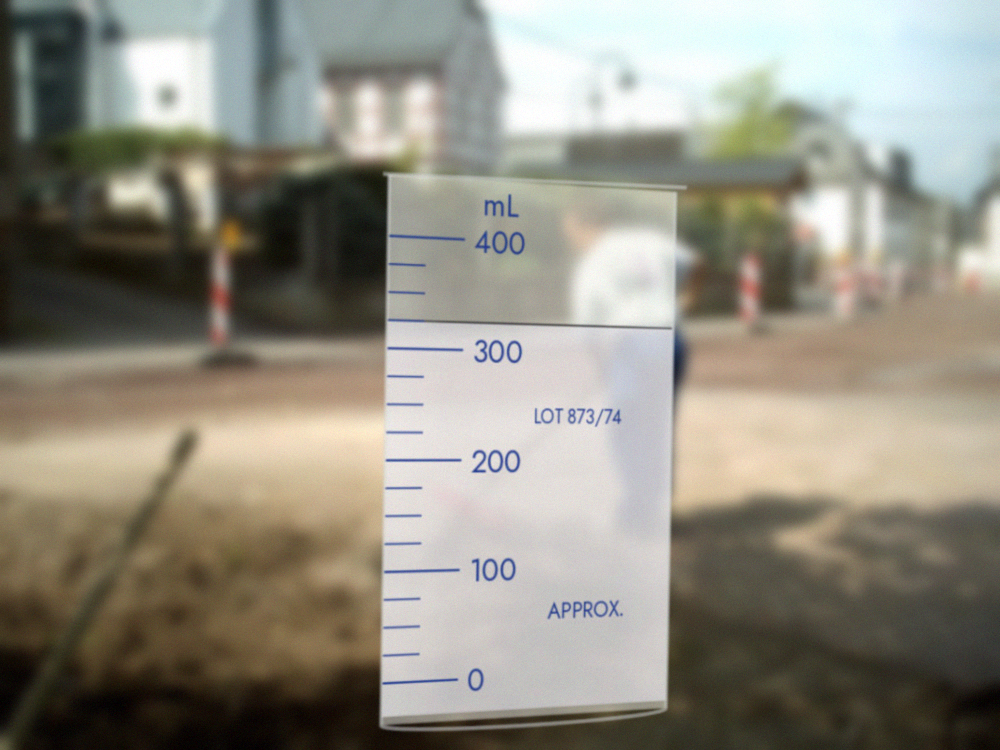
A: {"value": 325, "unit": "mL"}
